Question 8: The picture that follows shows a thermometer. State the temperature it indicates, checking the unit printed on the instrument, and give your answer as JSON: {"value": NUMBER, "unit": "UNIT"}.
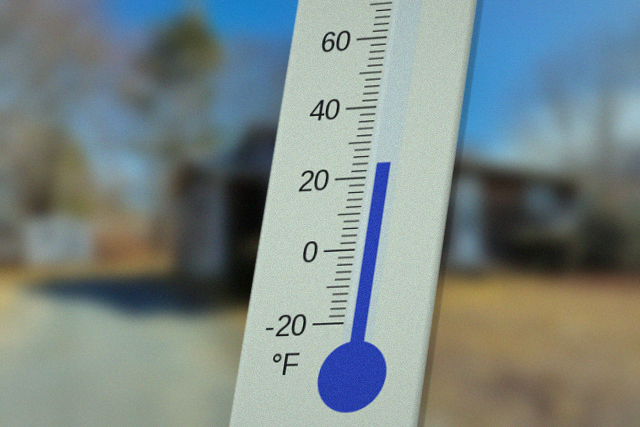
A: {"value": 24, "unit": "°F"}
